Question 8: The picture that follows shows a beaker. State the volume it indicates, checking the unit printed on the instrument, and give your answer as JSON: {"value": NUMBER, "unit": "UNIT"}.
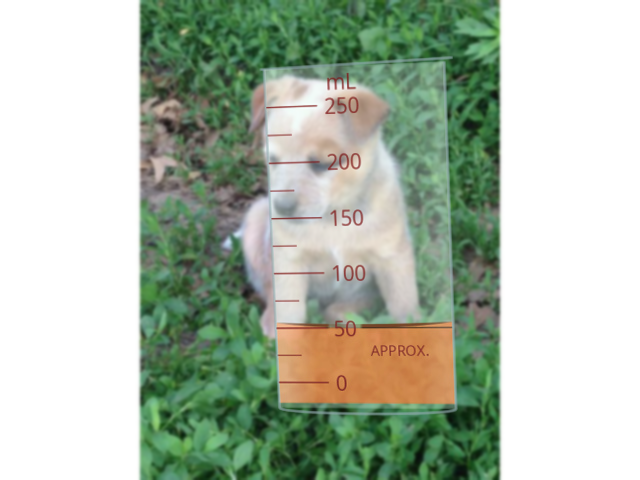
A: {"value": 50, "unit": "mL"}
